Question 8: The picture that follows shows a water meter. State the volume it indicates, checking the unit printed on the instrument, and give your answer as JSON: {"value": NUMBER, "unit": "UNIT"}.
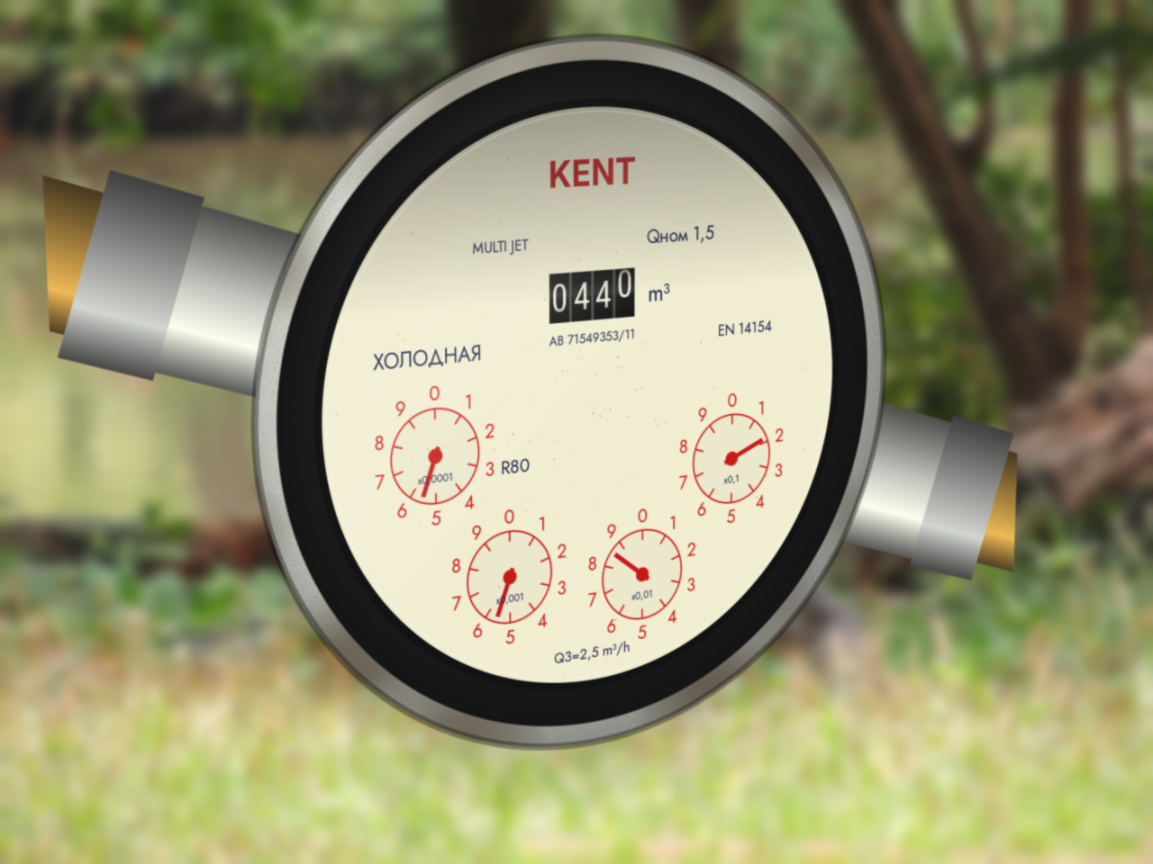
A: {"value": 440.1855, "unit": "m³"}
